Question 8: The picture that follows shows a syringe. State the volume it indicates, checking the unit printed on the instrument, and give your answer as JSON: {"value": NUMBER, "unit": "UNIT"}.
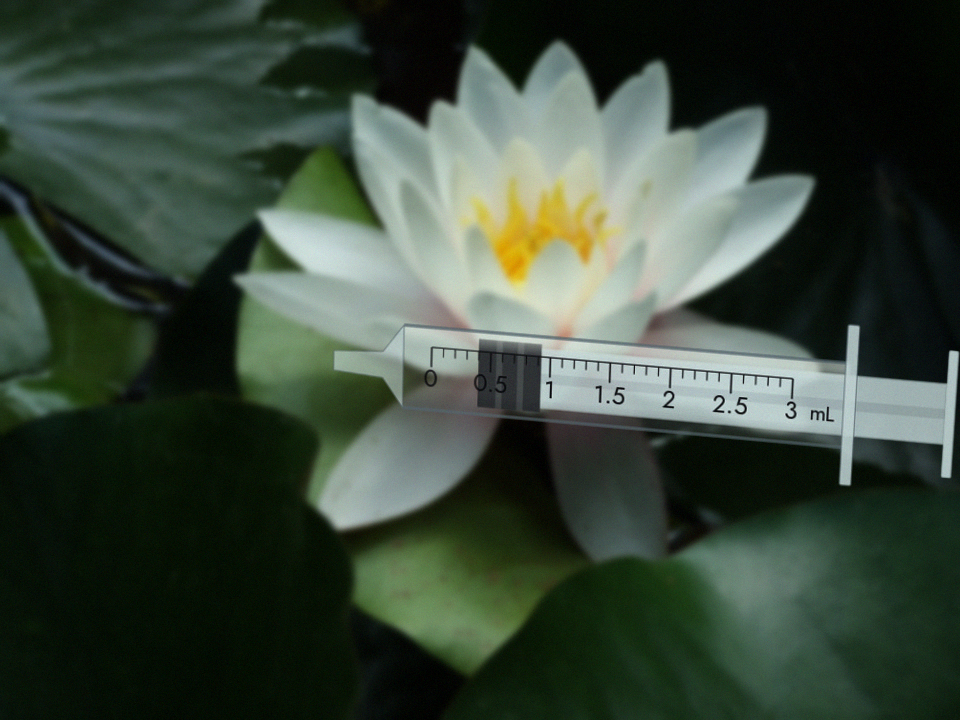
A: {"value": 0.4, "unit": "mL"}
